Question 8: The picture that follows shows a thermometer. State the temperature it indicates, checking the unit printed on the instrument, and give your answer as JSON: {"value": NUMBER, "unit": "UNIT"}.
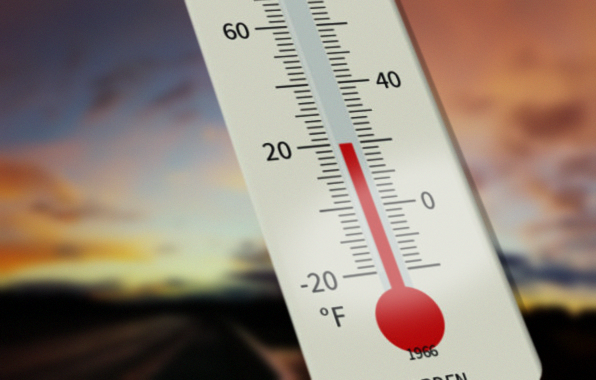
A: {"value": 20, "unit": "°F"}
